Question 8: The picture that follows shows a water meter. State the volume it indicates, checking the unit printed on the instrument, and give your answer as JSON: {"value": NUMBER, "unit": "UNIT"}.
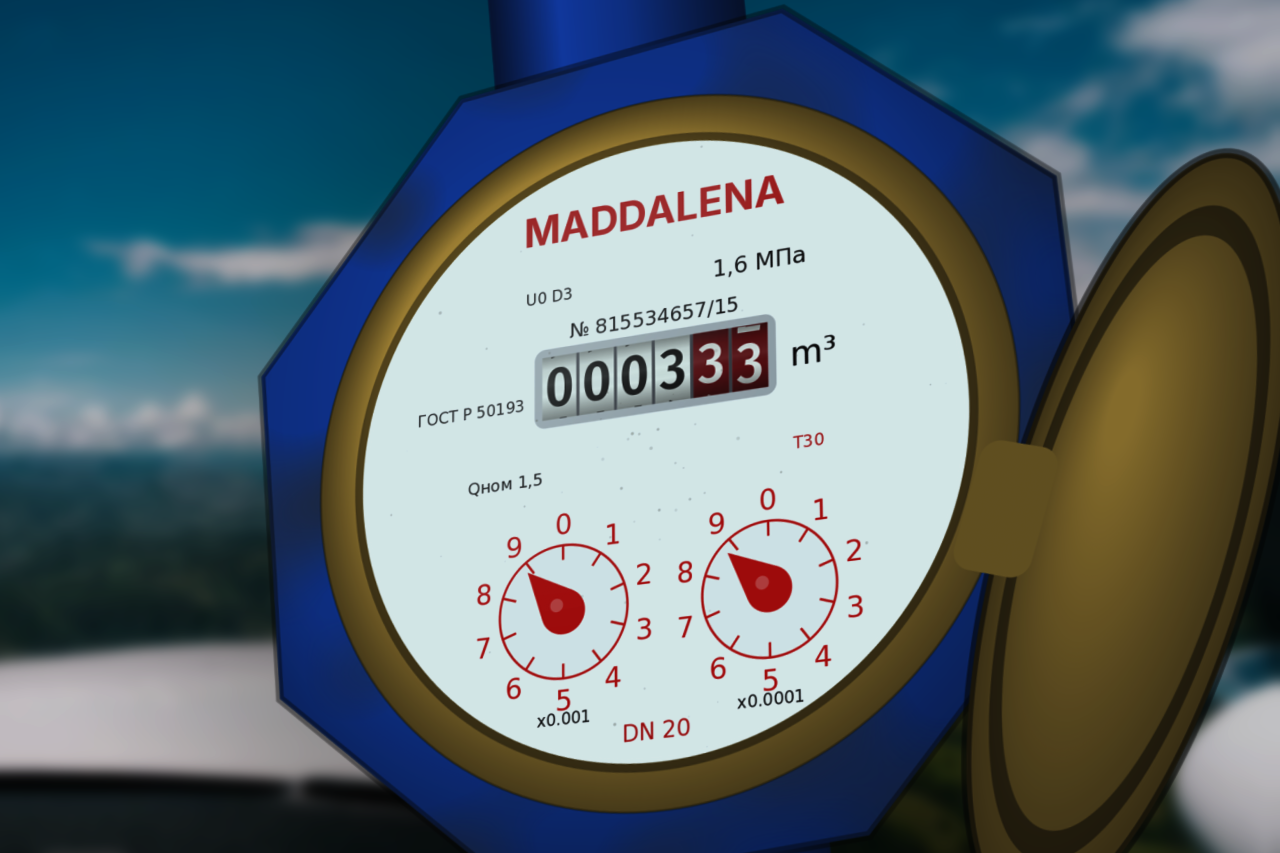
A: {"value": 3.3288, "unit": "m³"}
